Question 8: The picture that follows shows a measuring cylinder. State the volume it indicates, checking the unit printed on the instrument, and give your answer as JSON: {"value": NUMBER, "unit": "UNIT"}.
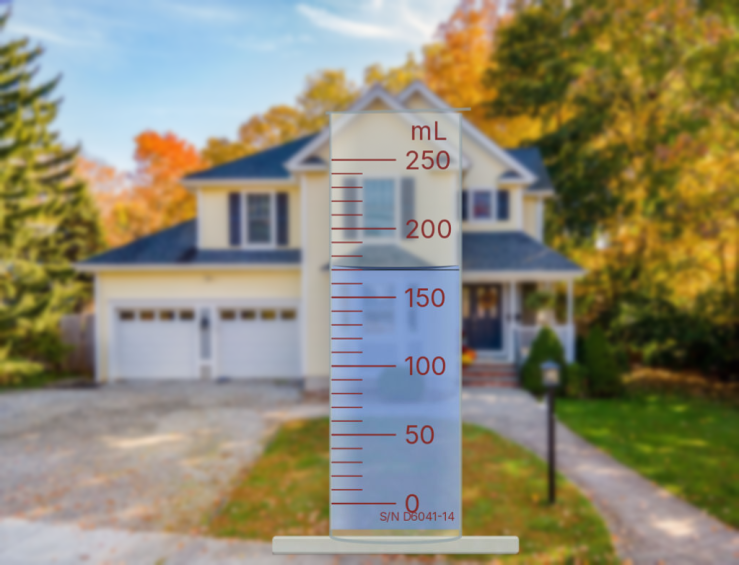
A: {"value": 170, "unit": "mL"}
